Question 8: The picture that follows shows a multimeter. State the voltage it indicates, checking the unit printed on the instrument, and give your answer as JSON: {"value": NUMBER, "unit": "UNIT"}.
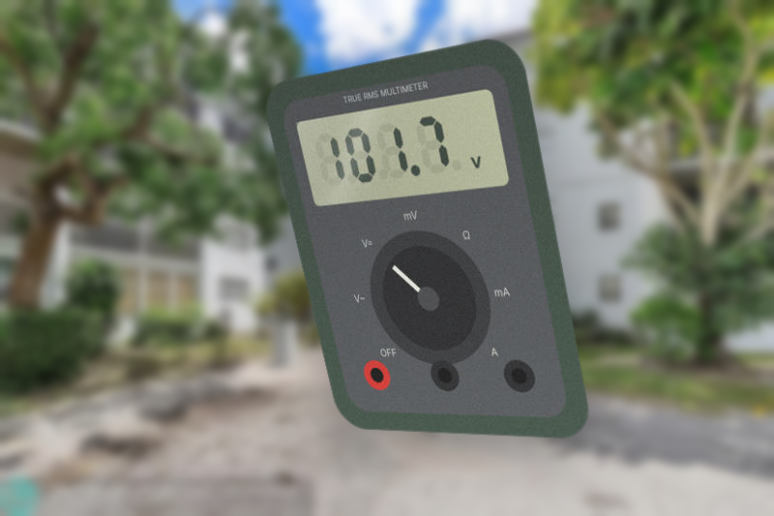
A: {"value": 101.7, "unit": "V"}
